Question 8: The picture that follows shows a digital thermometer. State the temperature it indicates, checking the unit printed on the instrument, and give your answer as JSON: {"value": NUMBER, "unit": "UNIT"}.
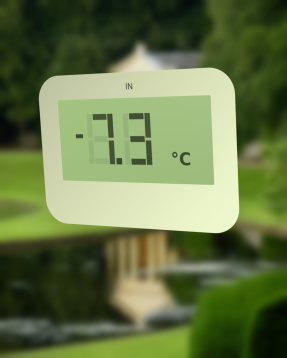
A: {"value": -7.3, "unit": "°C"}
